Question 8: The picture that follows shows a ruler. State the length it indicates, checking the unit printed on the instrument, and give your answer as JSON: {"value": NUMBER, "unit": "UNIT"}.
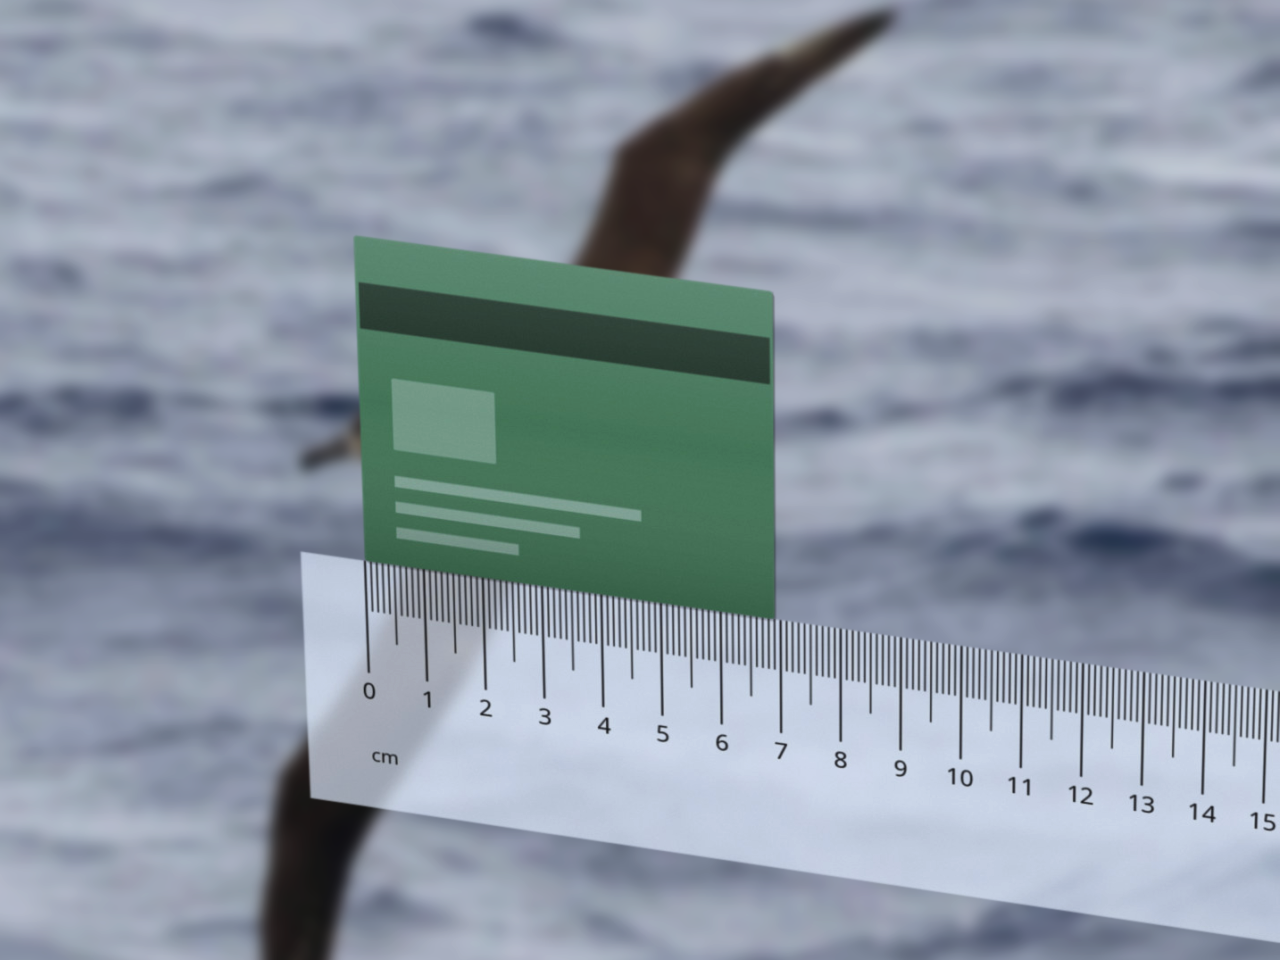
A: {"value": 6.9, "unit": "cm"}
